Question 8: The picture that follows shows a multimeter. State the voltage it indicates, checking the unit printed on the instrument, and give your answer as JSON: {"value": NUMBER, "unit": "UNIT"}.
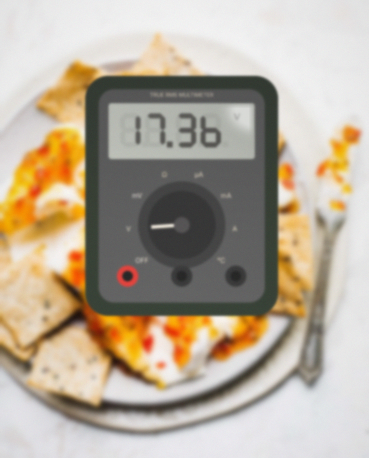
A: {"value": 17.36, "unit": "V"}
